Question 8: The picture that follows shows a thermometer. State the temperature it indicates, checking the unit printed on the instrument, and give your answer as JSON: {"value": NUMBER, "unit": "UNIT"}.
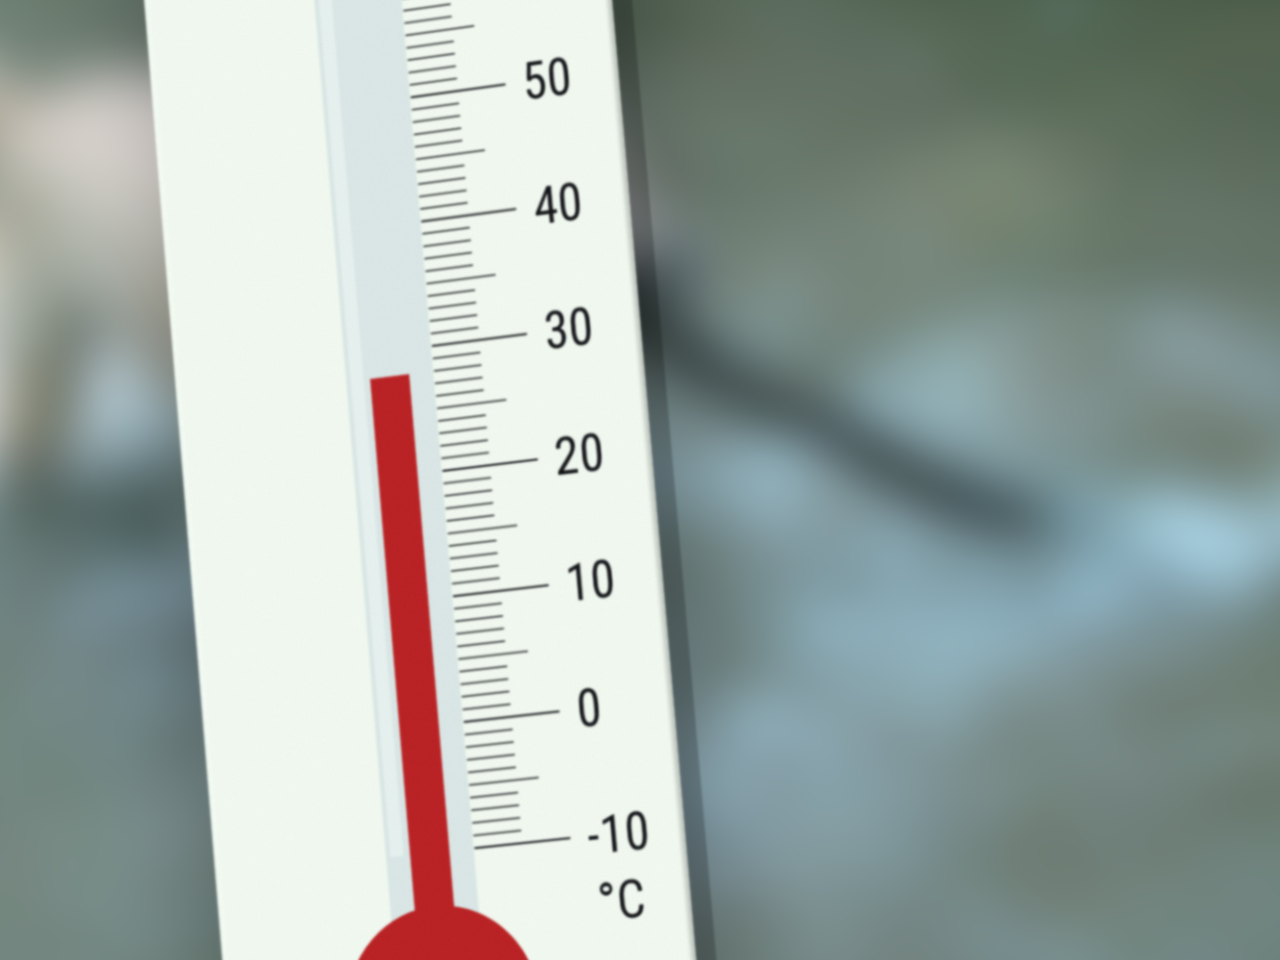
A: {"value": 28, "unit": "°C"}
